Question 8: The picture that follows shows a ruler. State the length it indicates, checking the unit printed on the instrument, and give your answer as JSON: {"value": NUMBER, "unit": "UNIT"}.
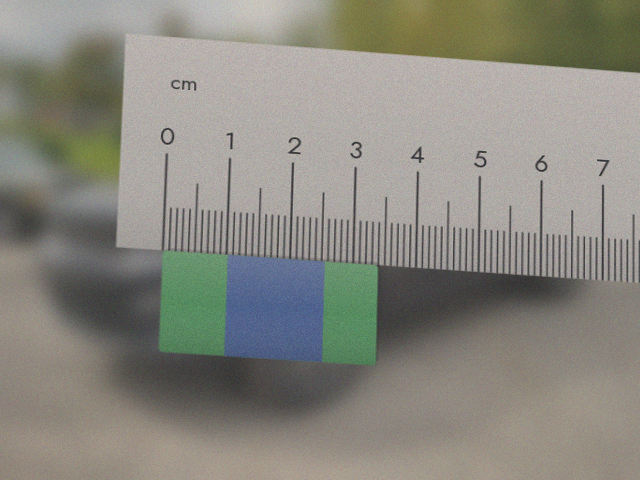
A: {"value": 3.4, "unit": "cm"}
